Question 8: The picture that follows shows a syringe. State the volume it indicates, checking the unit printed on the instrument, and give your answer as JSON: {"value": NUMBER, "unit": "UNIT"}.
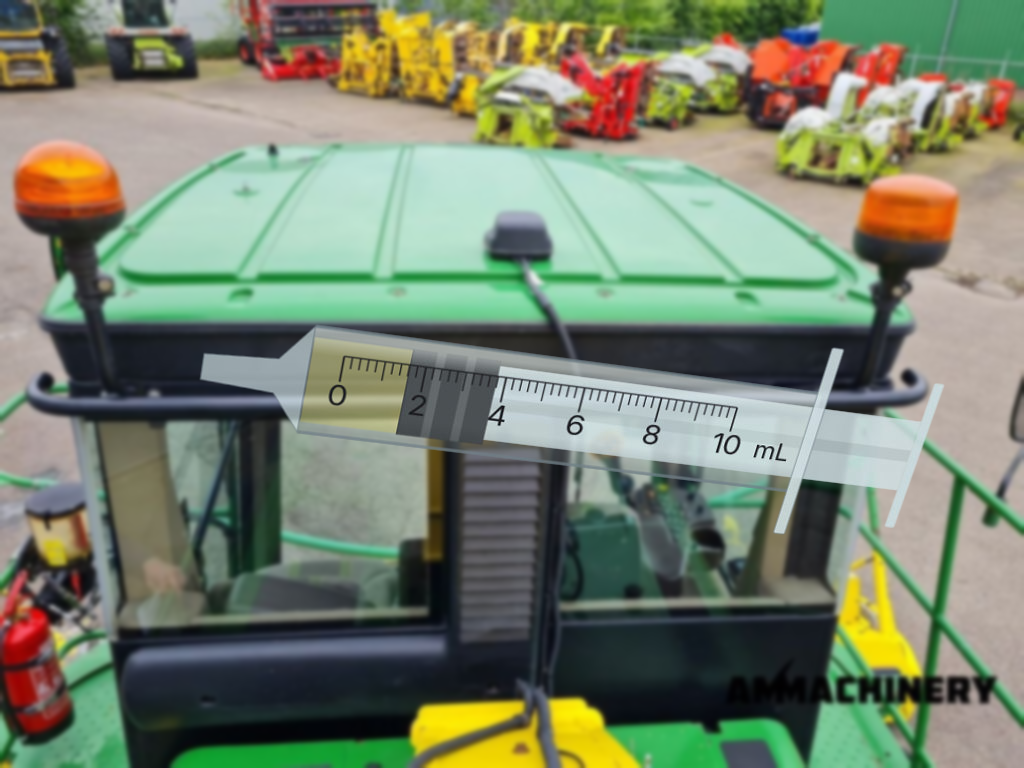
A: {"value": 1.6, "unit": "mL"}
